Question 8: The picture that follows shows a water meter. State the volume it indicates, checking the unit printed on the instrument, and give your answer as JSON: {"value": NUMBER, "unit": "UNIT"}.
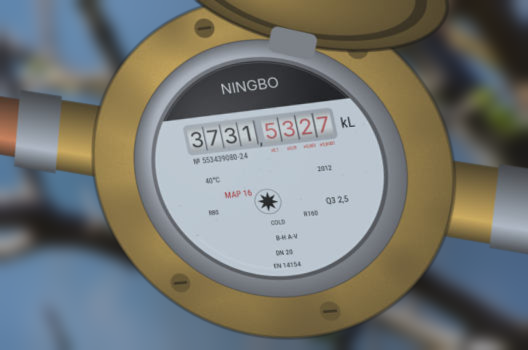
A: {"value": 3731.5327, "unit": "kL"}
